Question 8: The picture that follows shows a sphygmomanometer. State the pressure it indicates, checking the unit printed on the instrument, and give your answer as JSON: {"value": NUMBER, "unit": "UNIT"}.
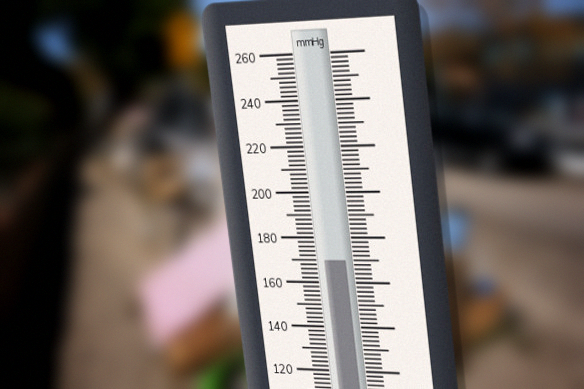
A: {"value": 170, "unit": "mmHg"}
